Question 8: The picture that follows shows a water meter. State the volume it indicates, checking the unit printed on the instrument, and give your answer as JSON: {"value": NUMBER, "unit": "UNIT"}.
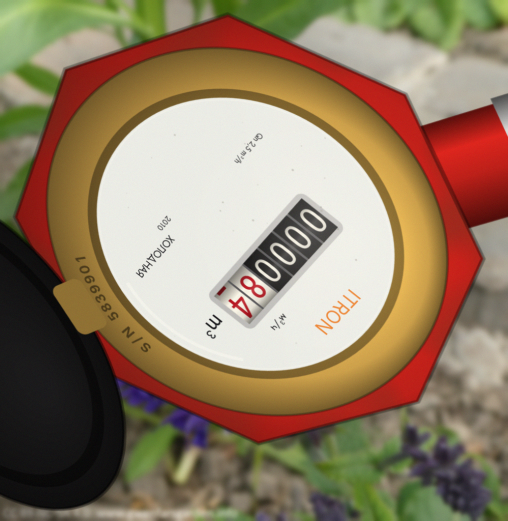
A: {"value": 0.84, "unit": "m³"}
